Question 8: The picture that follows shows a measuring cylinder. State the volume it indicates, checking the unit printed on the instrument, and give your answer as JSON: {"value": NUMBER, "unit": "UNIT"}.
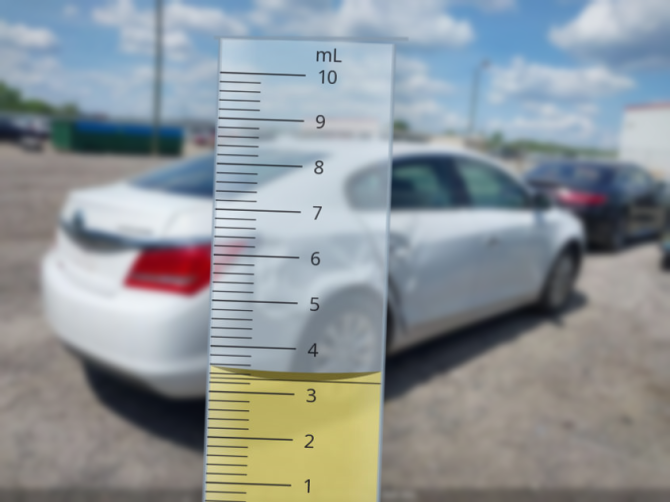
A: {"value": 3.3, "unit": "mL"}
